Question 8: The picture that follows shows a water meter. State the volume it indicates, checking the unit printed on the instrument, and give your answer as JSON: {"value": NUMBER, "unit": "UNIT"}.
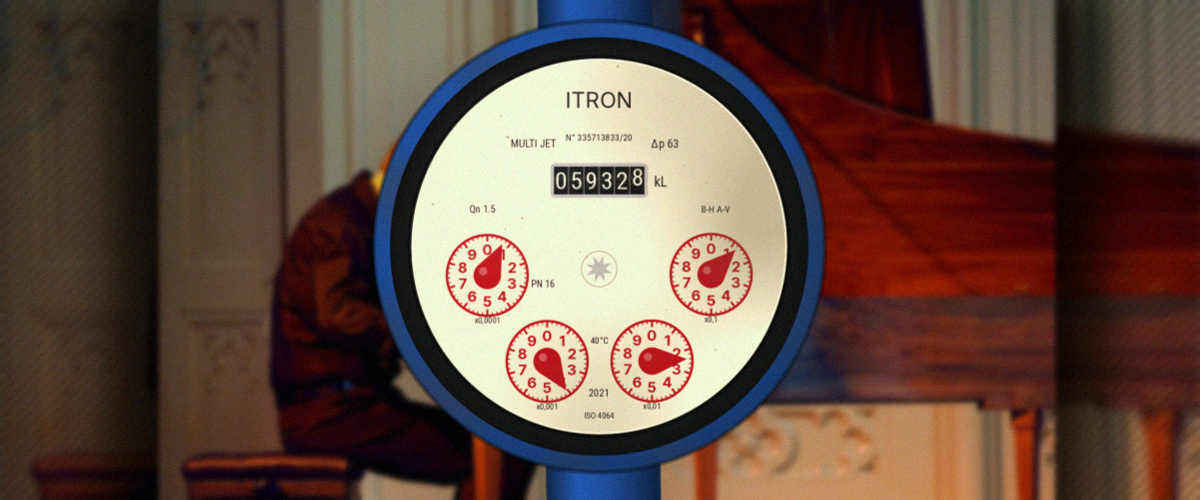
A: {"value": 59328.1240, "unit": "kL"}
